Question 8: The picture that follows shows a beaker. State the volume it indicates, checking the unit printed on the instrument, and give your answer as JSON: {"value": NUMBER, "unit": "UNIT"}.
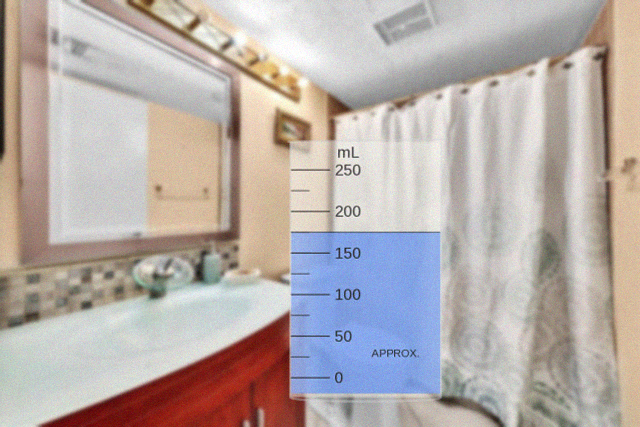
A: {"value": 175, "unit": "mL"}
